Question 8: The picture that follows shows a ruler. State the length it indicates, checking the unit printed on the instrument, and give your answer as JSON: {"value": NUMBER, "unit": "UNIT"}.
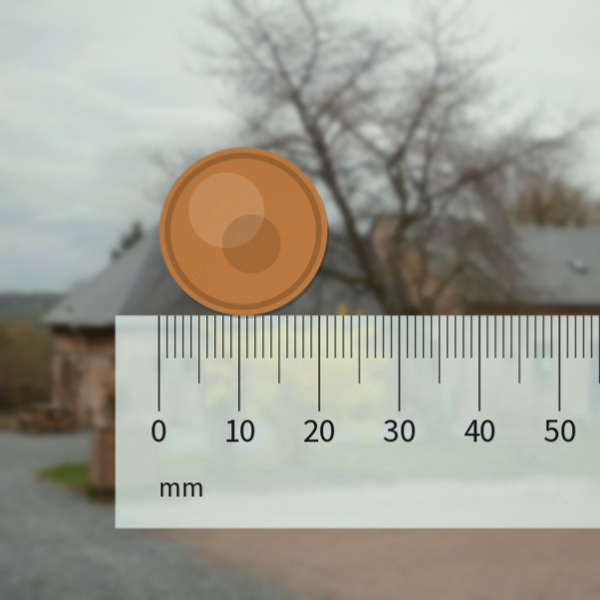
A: {"value": 21, "unit": "mm"}
